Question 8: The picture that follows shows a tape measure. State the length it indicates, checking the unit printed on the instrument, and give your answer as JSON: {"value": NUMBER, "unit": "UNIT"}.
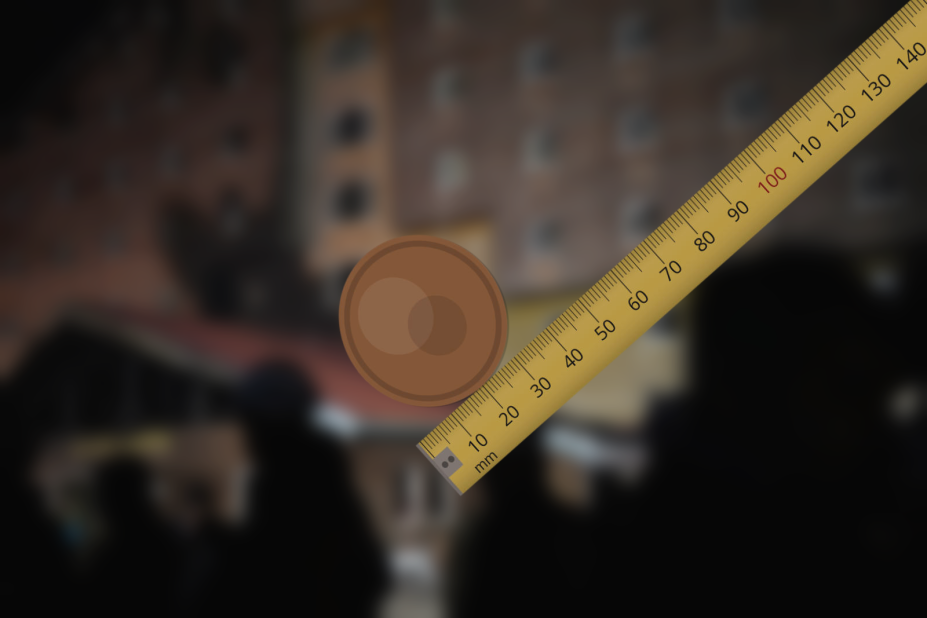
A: {"value": 39, "unit": "mm"}
